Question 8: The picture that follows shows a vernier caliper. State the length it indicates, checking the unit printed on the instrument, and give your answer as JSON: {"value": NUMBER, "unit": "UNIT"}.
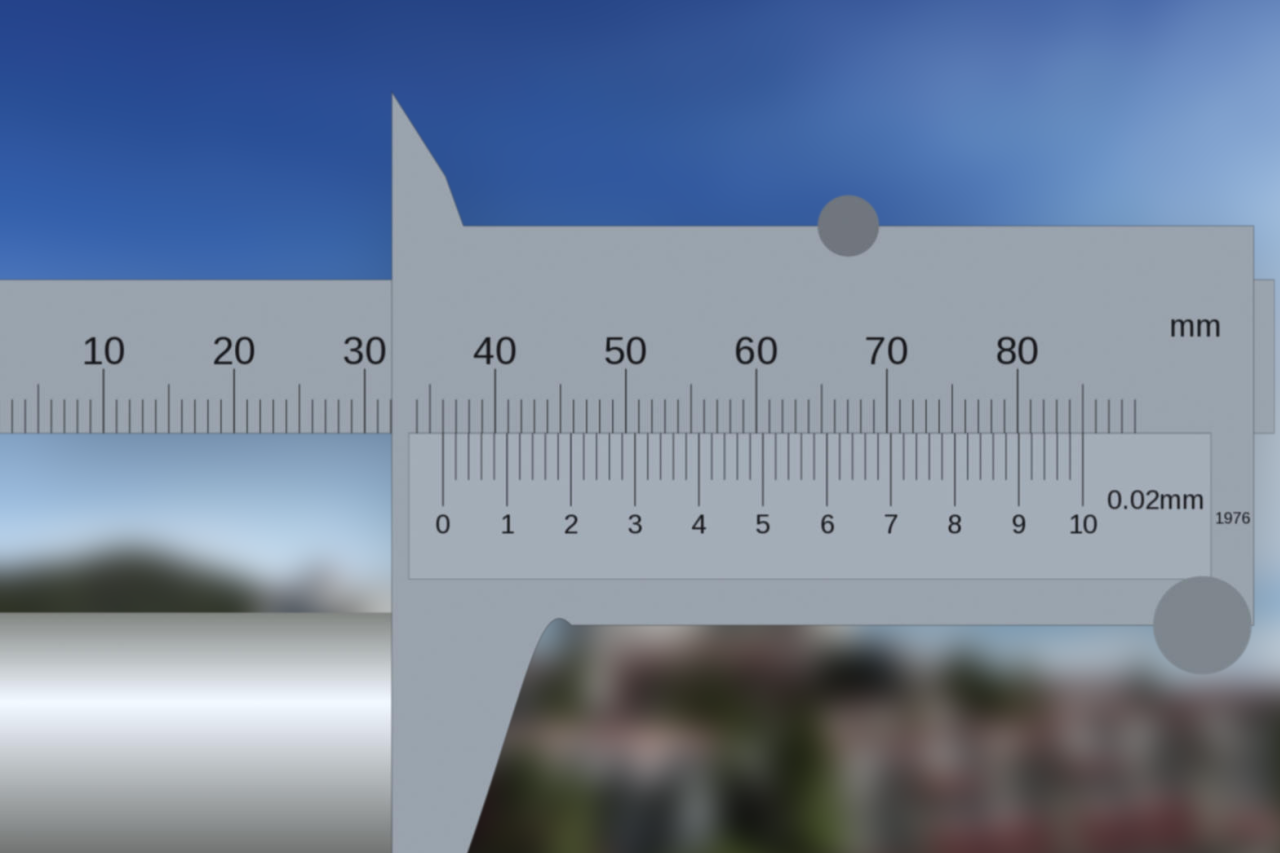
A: {"value": 36.0, "unit": "mm"}
